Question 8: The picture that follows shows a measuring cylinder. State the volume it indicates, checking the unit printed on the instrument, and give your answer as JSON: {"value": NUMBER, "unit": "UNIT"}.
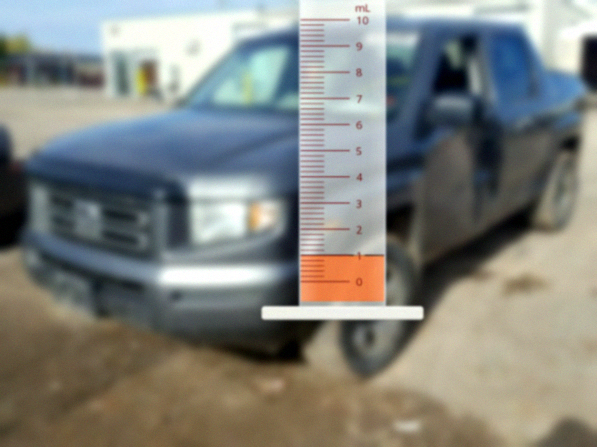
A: {"value": 1, "unit": "mL"}
